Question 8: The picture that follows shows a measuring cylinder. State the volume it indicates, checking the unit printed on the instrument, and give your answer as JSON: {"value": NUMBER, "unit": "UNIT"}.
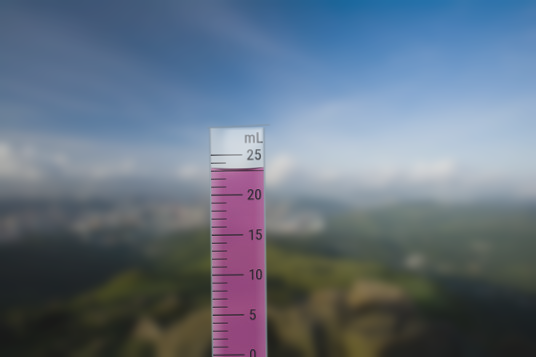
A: {"value": 23, "unit": "mL"}
